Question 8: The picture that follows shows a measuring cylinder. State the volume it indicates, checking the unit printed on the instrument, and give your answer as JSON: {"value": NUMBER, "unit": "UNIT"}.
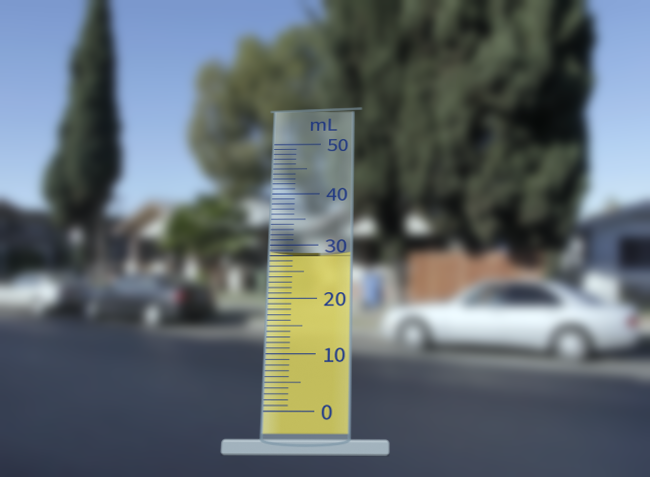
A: {"value": 28, "unit": "mL"}
